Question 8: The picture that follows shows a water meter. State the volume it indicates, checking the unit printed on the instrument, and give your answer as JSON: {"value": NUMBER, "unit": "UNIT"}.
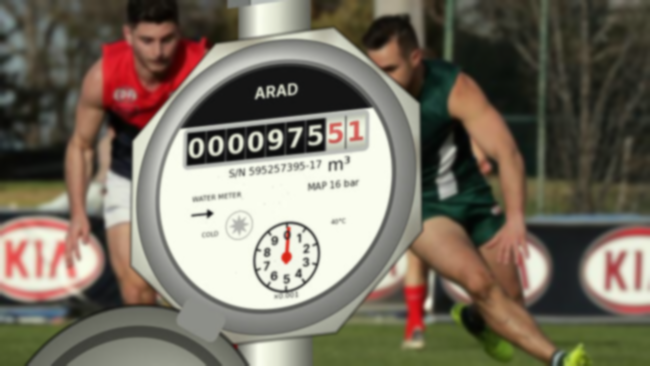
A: {"value": 975.510, "unit": "m³"}
